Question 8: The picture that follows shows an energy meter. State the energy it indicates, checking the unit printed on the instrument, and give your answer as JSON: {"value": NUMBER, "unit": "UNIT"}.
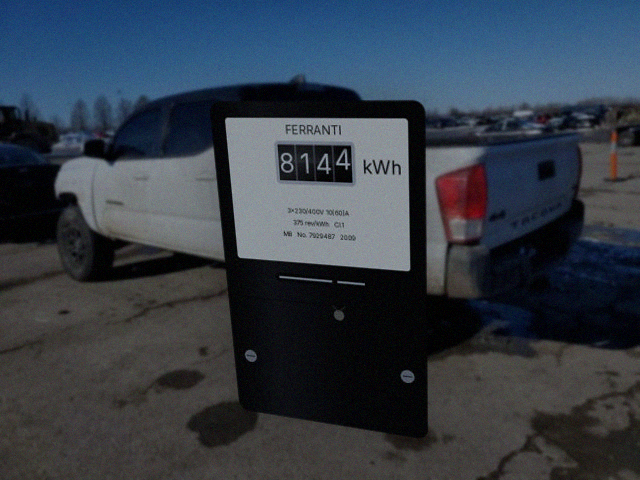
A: {"value": 8144, "unit": "kWh"}
